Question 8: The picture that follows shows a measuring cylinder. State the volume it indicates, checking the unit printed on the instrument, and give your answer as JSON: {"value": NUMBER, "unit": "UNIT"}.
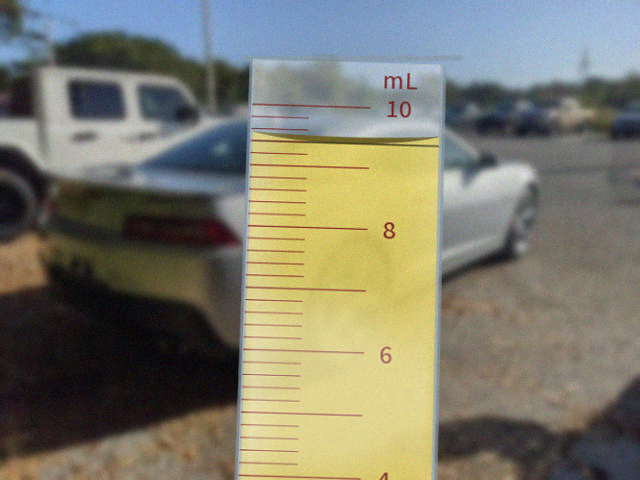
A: {"value": 9.4, "unit": "mL"}
